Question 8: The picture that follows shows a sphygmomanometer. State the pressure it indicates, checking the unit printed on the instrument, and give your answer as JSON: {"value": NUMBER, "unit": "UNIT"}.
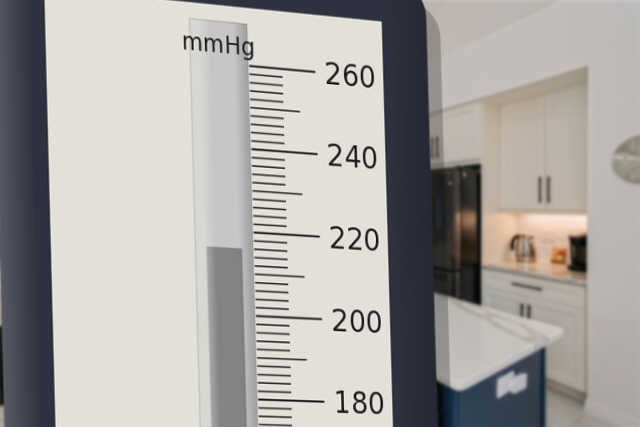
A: {"value": 216, "unit": "mmHg"}
